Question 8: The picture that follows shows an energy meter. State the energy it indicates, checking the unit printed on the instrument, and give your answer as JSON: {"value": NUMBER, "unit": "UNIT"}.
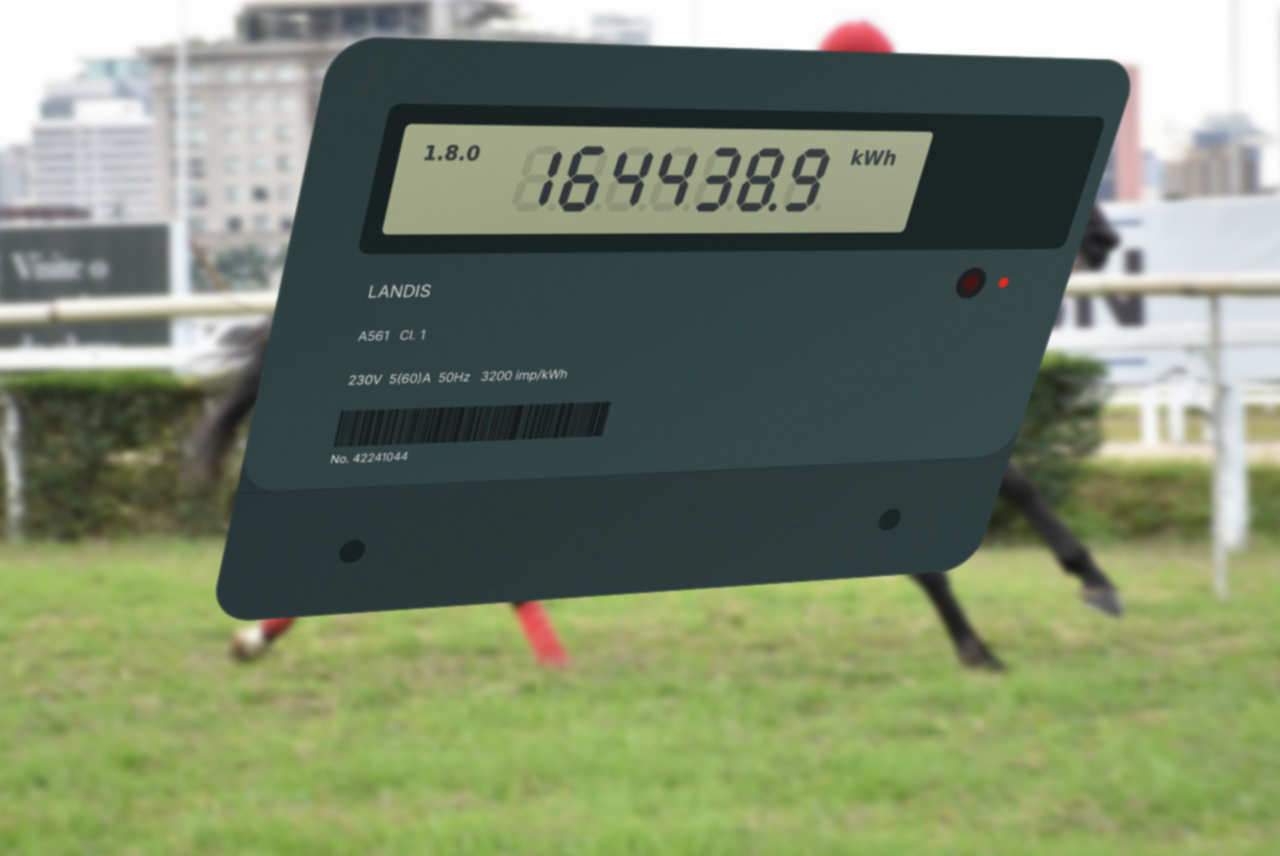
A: {"value": 164438.9, "unit": "kWh"}
